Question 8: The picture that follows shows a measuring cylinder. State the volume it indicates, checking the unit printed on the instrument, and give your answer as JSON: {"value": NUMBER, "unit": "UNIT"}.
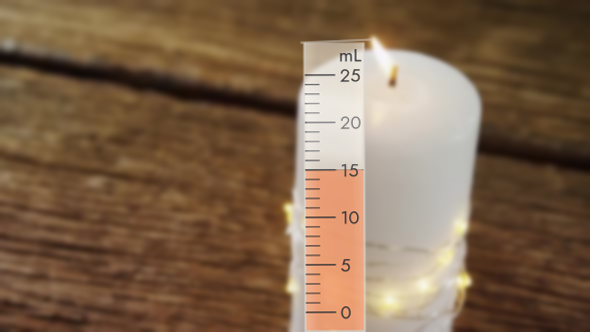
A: {"value": 15, "unit": "mL"}
